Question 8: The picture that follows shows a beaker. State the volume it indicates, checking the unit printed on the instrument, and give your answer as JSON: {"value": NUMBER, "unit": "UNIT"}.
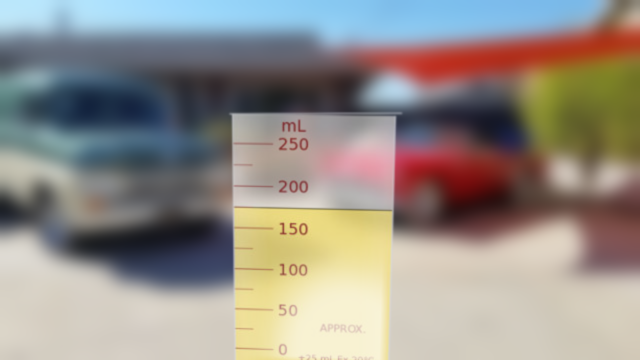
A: {"value": 175, "unit": "mL"}
